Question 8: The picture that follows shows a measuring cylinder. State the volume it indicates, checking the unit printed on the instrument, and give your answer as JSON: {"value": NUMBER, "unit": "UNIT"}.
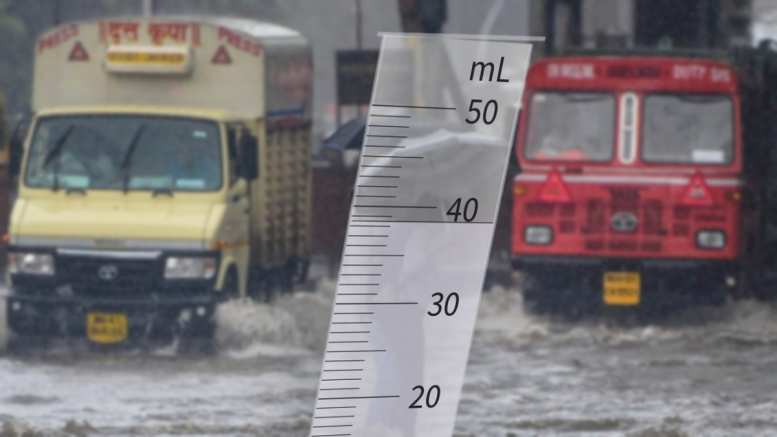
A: {"value": 38.5, "unit": "mL"}
